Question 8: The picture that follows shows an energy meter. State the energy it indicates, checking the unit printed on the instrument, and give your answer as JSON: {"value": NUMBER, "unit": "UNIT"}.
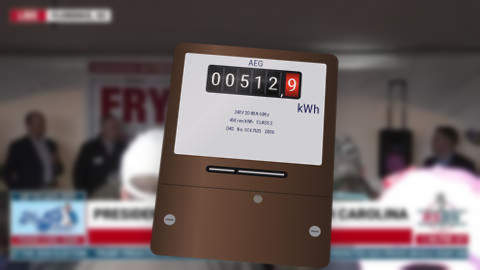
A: {"value": 512.9, "unit": "kWh"}
